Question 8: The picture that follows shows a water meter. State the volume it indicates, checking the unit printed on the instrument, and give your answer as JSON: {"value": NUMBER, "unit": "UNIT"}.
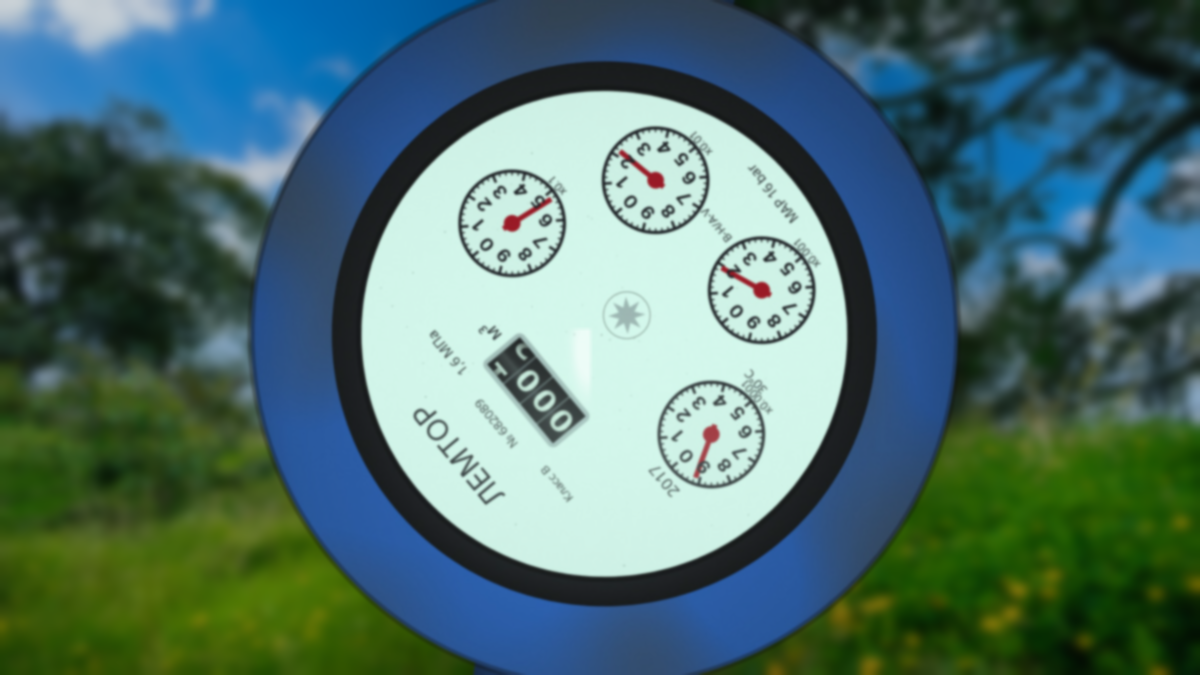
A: {"value": 1.5219, "unit": "m³"}
